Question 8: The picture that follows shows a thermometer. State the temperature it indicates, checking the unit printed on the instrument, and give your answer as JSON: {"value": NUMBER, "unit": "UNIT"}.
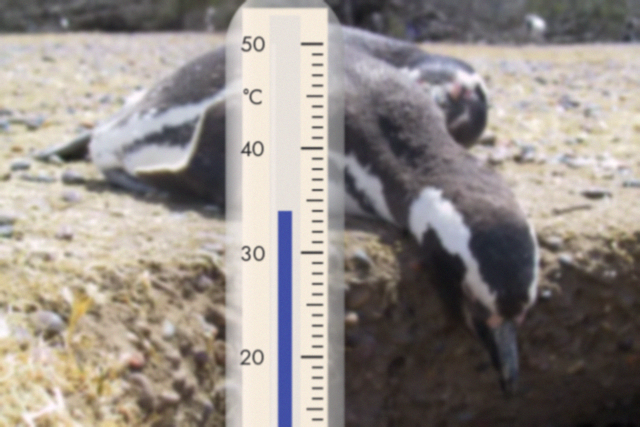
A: {"value": 34, "unit": "°C"}
